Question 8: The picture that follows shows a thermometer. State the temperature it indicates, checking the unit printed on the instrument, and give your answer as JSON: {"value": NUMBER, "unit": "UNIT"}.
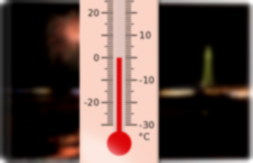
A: {"value": 0, "unit": "°C"}
